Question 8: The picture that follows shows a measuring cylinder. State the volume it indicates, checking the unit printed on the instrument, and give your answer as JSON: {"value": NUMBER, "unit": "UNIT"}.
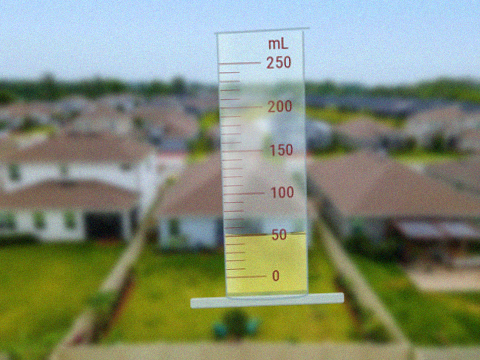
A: {"value": 50, "unit": "mL"}
